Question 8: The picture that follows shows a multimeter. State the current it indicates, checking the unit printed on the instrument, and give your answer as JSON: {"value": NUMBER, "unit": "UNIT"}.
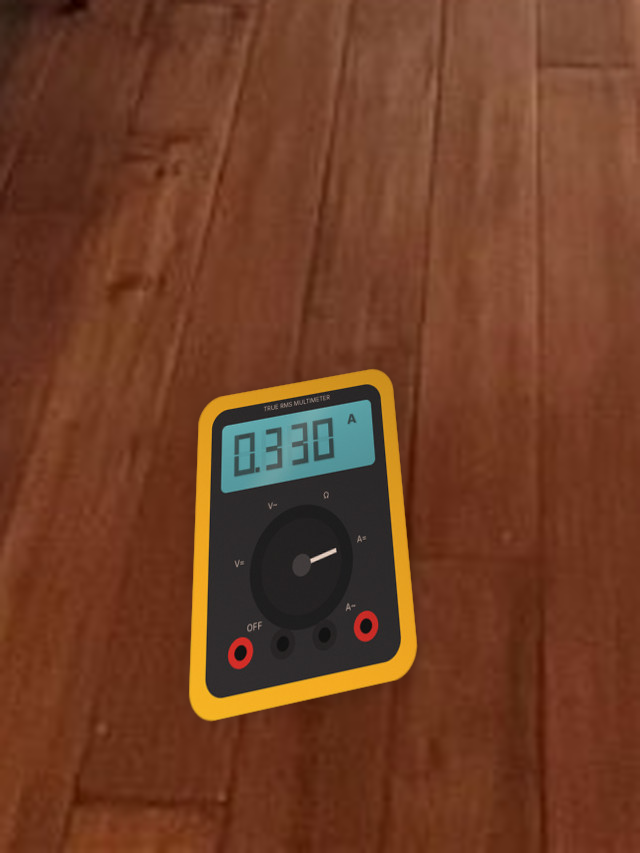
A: {"value": 0.330, "unit": "A"}
